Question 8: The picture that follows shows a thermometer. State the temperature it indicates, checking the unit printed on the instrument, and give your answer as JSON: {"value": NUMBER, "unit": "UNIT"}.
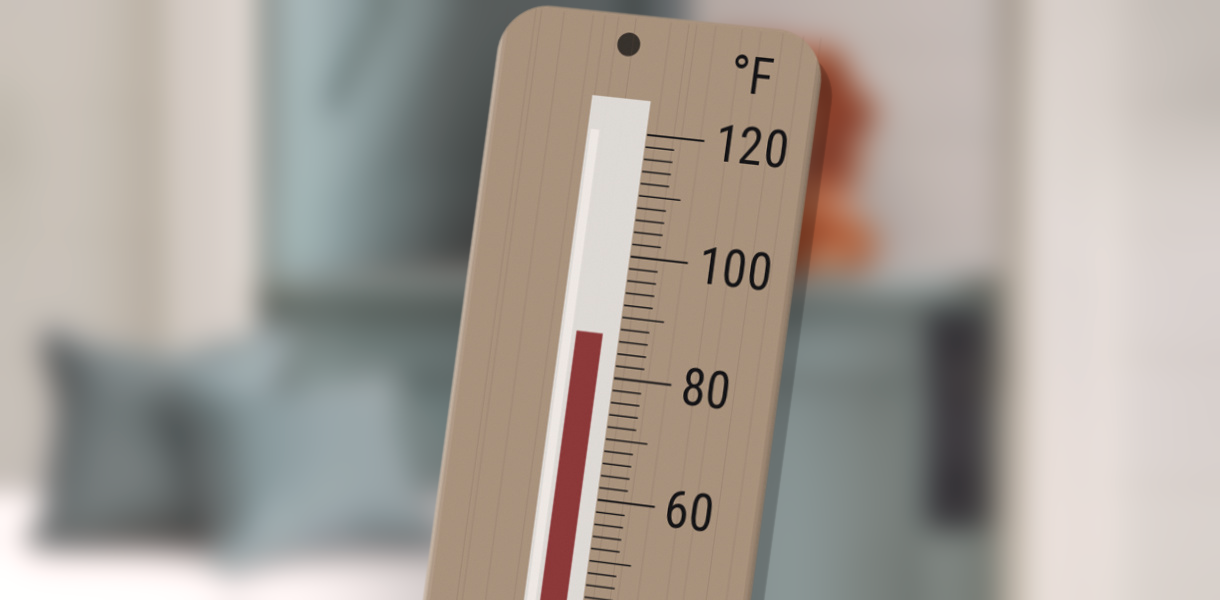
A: {"value": 87, "unit": "°F"}
